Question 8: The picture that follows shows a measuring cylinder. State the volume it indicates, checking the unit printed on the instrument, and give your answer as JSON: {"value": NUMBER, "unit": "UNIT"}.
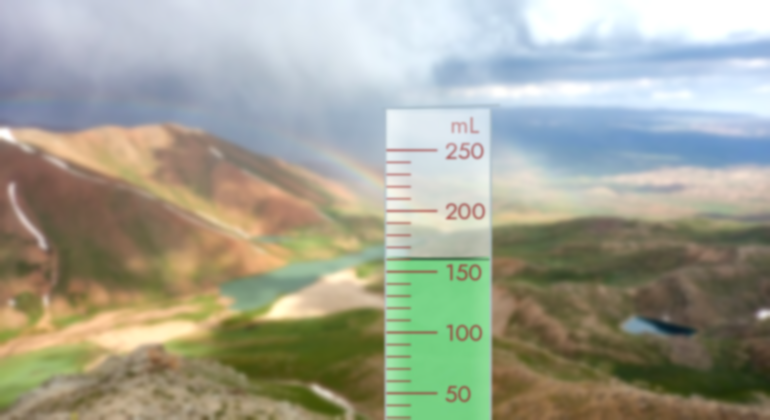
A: {"value": 160, "unit": "mL"}
